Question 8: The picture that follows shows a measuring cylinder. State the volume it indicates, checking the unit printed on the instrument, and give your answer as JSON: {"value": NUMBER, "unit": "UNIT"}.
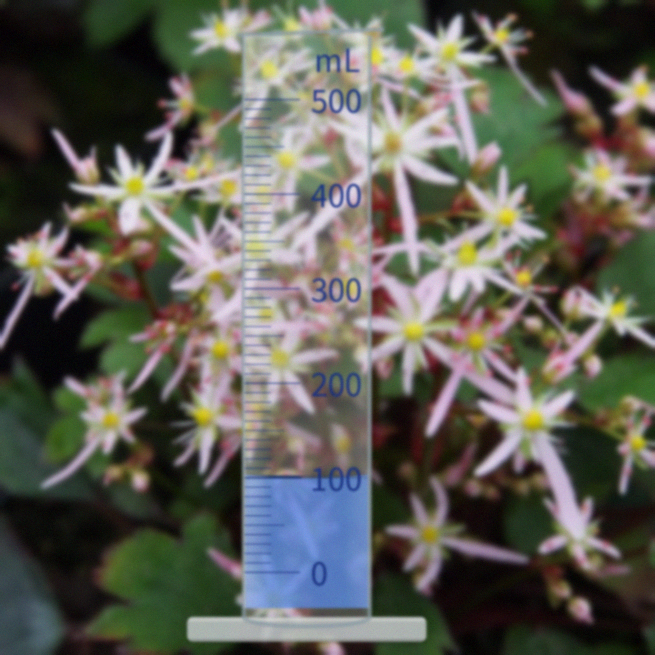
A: {"value": 100, "unit": "mL"}
